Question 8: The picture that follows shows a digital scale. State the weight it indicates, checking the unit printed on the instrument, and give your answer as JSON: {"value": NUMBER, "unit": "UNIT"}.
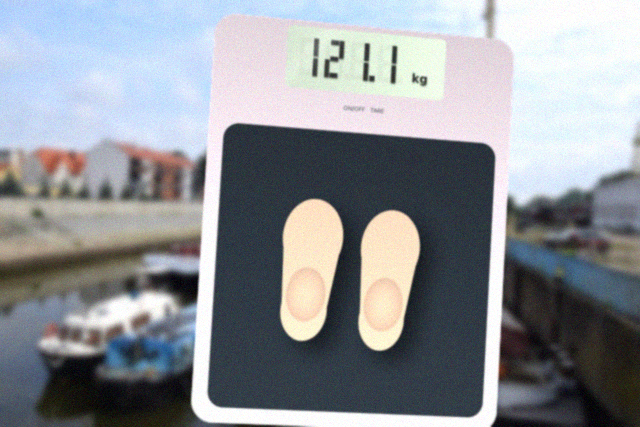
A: {"value": 121.1, "unit": "kg"}
